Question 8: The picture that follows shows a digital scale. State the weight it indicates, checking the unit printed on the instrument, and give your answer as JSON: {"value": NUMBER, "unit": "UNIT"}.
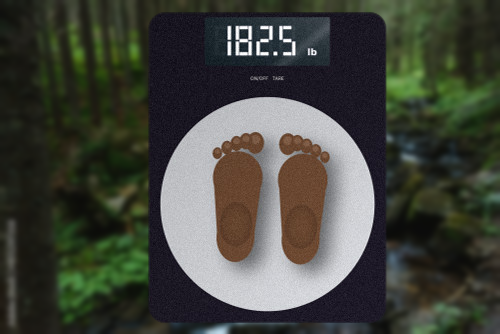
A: {"value": 182.5, "unit": "lb"}
